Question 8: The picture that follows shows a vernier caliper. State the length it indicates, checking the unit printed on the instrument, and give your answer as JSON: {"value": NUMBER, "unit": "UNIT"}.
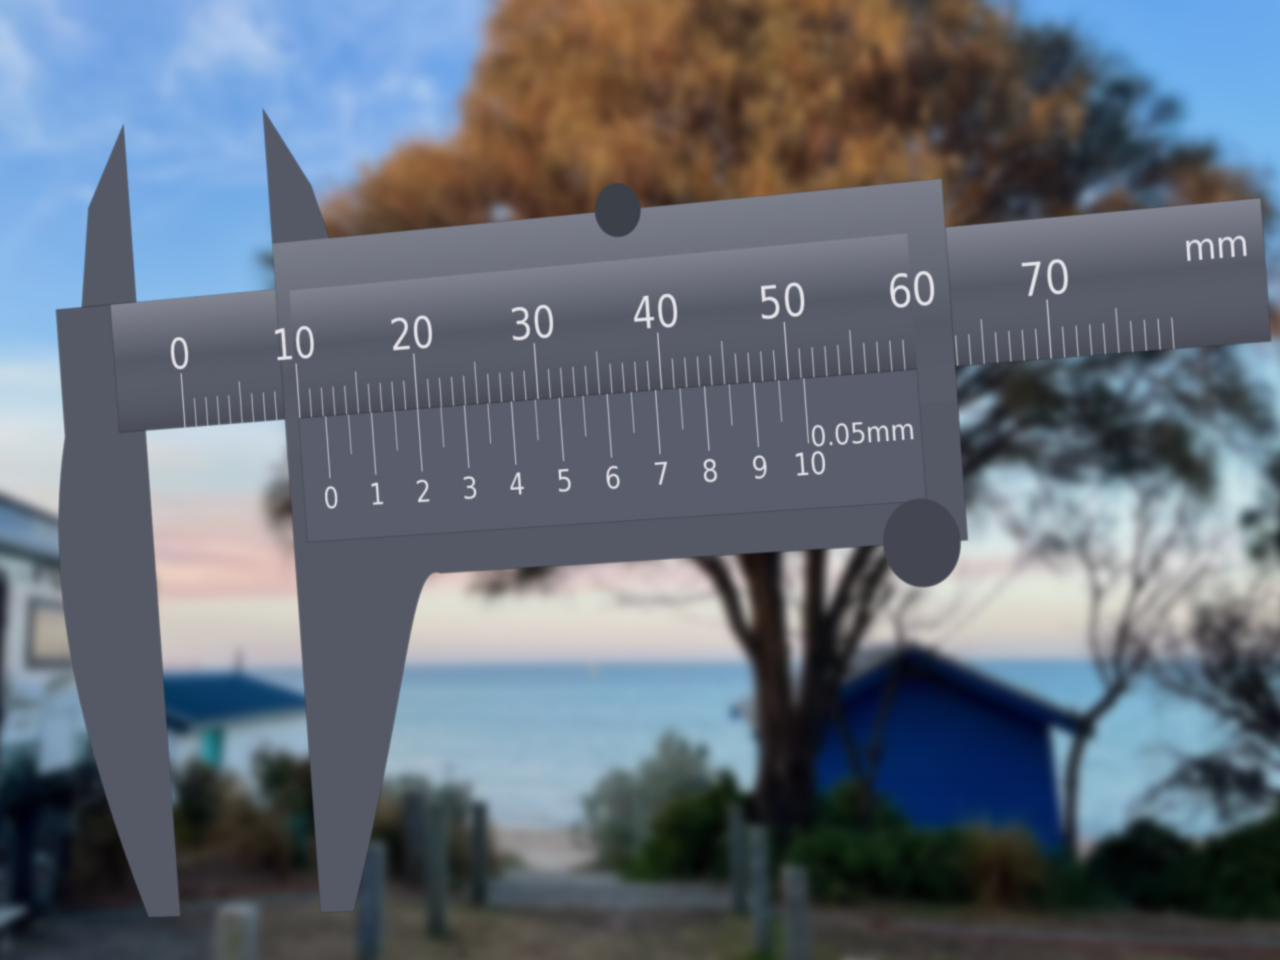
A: {"value": 12.2, "unit": "mm"}
